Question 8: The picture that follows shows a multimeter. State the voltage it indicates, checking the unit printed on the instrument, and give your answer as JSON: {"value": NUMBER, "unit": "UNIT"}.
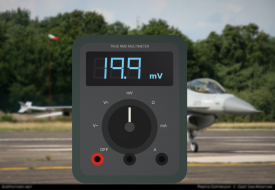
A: {"value": 19.9, "unit": "mV"}
